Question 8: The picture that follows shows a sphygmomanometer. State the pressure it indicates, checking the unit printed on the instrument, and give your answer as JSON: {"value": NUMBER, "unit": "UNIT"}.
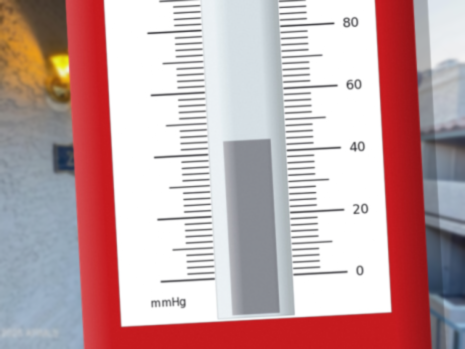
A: {"value": 44, "unit": "mmHg"}
